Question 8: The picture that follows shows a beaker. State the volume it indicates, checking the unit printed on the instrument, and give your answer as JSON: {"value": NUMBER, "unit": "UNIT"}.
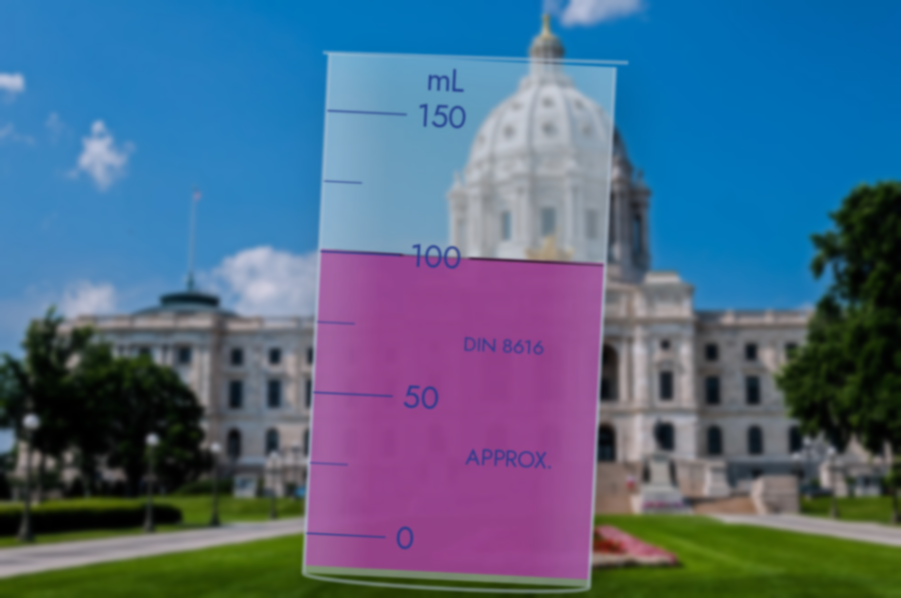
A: {"value": 100, "unit": "mL"}
